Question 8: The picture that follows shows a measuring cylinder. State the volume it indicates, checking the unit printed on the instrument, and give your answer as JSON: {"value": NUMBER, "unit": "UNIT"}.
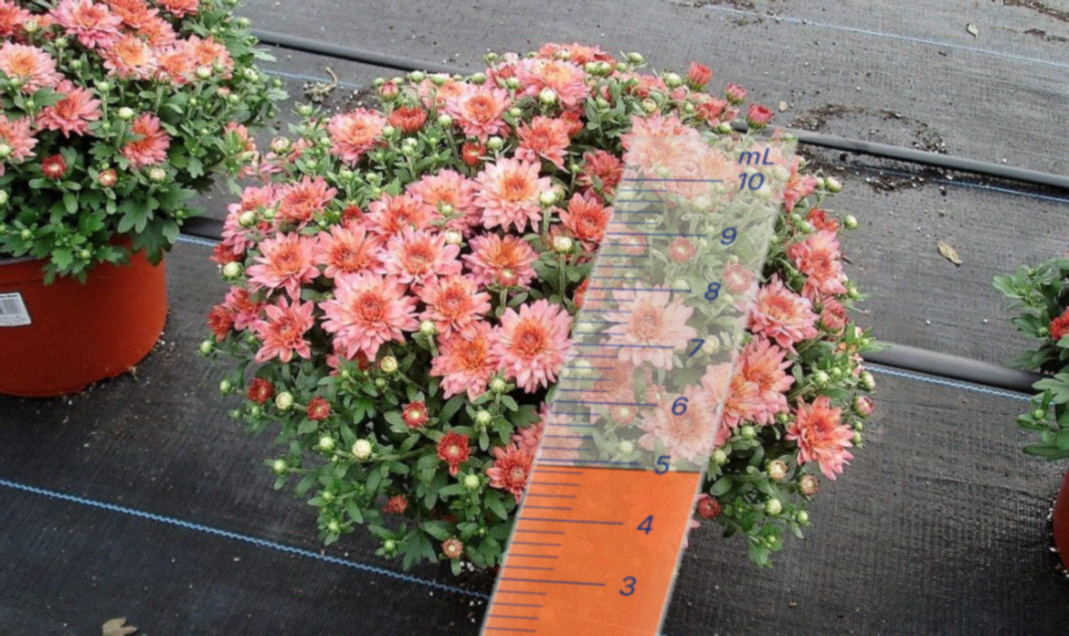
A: {"value": 4.9, "unit": "mL"}
